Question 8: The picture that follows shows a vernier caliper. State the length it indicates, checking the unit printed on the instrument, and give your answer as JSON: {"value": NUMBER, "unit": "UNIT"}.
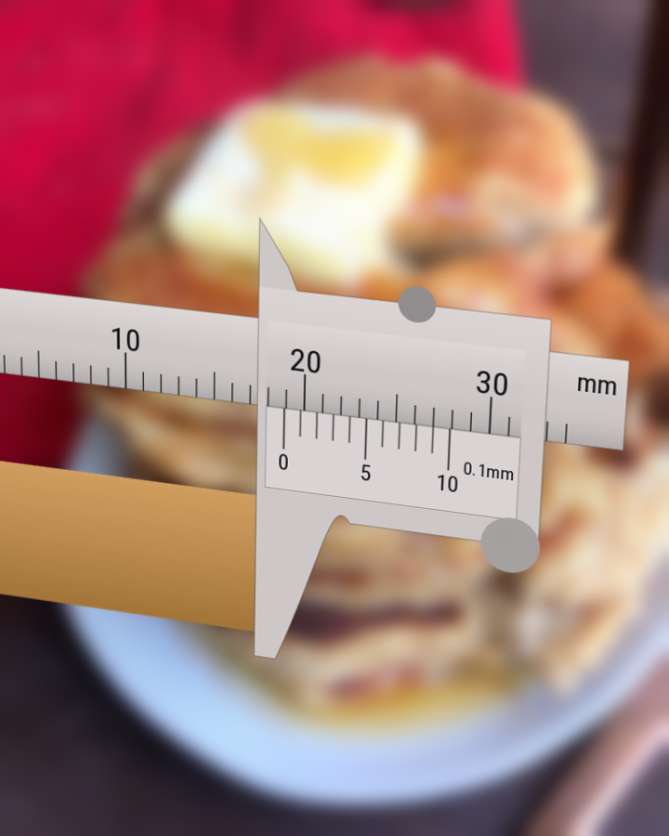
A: {"value": 18.9, "unit": "mm"}
